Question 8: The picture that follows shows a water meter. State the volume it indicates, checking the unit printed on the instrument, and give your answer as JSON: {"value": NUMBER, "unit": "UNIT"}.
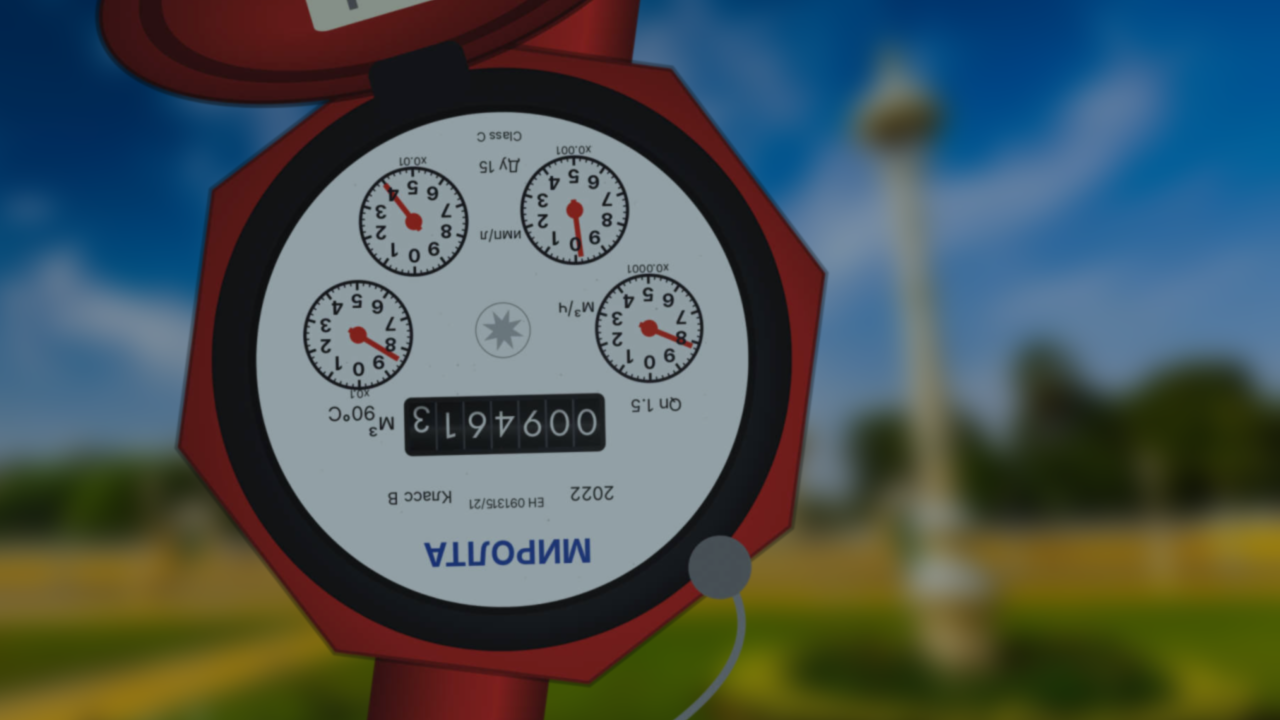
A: {"value": 94612.8398, "unit": "m³"}
